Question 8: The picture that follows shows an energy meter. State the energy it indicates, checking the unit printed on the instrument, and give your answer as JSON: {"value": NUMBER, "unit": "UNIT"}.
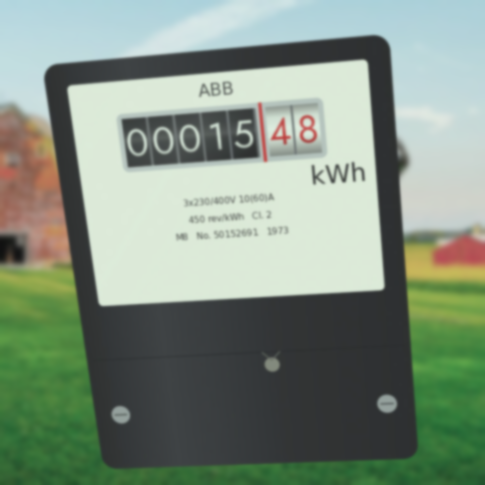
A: {"value": 15.48, "unit": "kWh"}
